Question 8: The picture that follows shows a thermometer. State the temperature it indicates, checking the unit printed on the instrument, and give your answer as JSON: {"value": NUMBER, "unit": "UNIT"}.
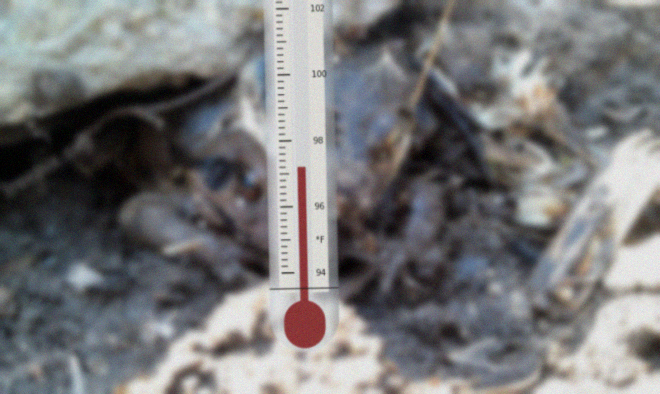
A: {"value": 97.2, "unit": "°F"}
